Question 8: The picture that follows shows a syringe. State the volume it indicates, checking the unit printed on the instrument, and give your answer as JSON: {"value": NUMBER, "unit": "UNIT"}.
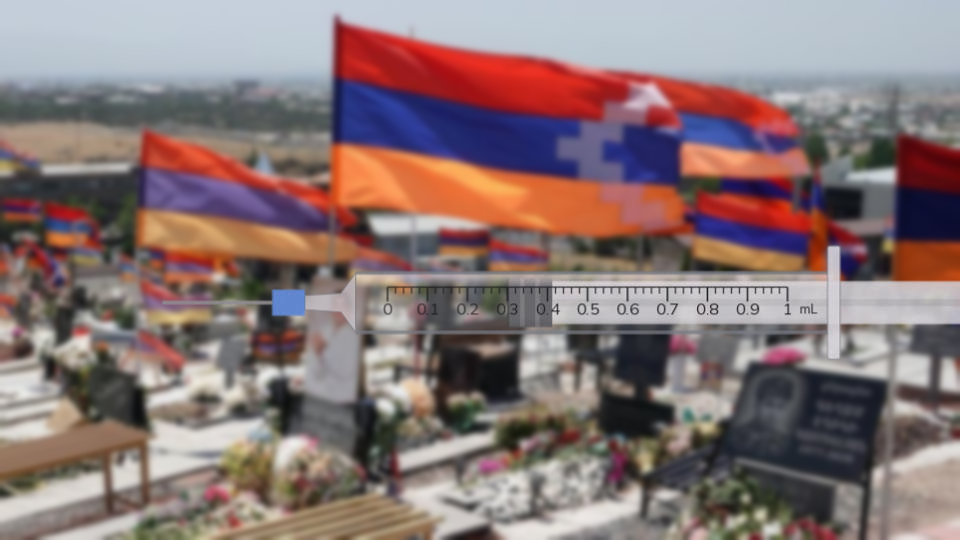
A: {"value": 0.3, "unit": "mL"}
